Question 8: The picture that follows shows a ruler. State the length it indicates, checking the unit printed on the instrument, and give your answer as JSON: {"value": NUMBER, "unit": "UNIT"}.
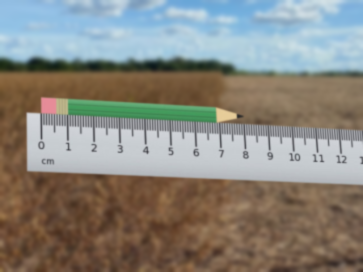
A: {"value": 8, "unit": "cm"}
